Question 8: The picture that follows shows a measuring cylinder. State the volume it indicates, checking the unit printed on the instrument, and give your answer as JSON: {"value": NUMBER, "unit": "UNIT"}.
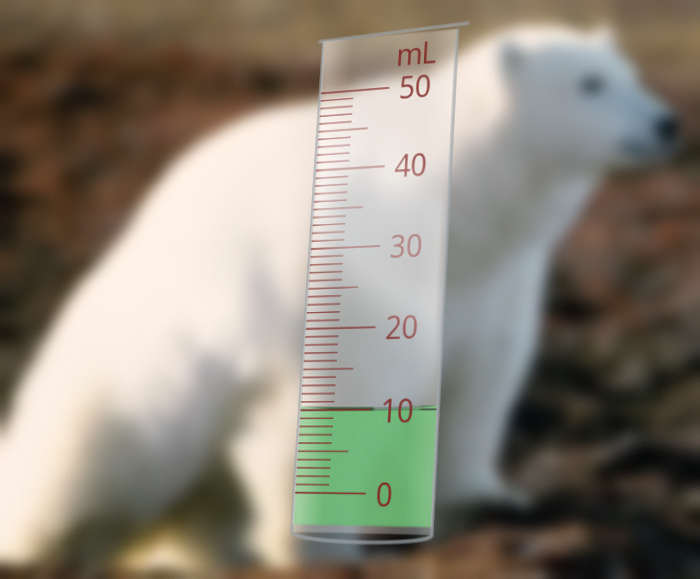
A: {"value": 10, "unit": "mL"}
